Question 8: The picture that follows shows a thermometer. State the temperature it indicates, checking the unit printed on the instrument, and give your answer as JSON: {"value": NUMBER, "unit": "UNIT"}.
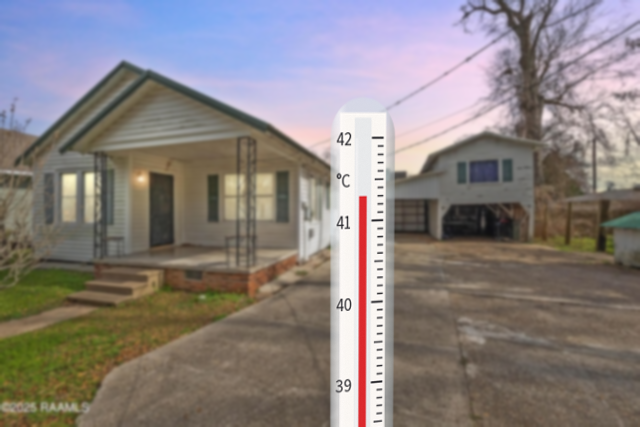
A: {"value": 41.3, "unit": "°C"}
